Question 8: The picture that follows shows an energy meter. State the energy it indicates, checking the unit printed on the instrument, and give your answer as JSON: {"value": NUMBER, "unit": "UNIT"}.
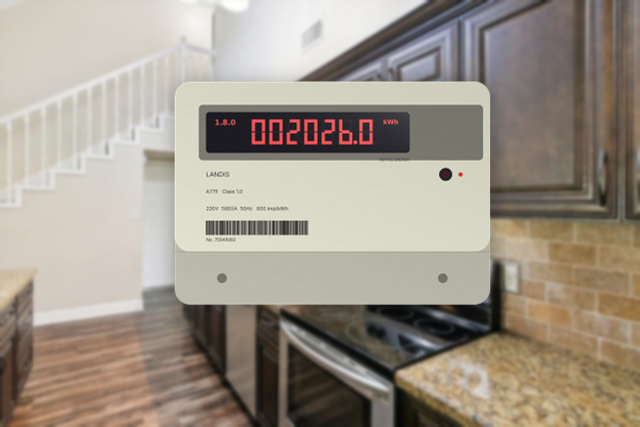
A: {"value": 2026.0, "unit": "kWh"}
